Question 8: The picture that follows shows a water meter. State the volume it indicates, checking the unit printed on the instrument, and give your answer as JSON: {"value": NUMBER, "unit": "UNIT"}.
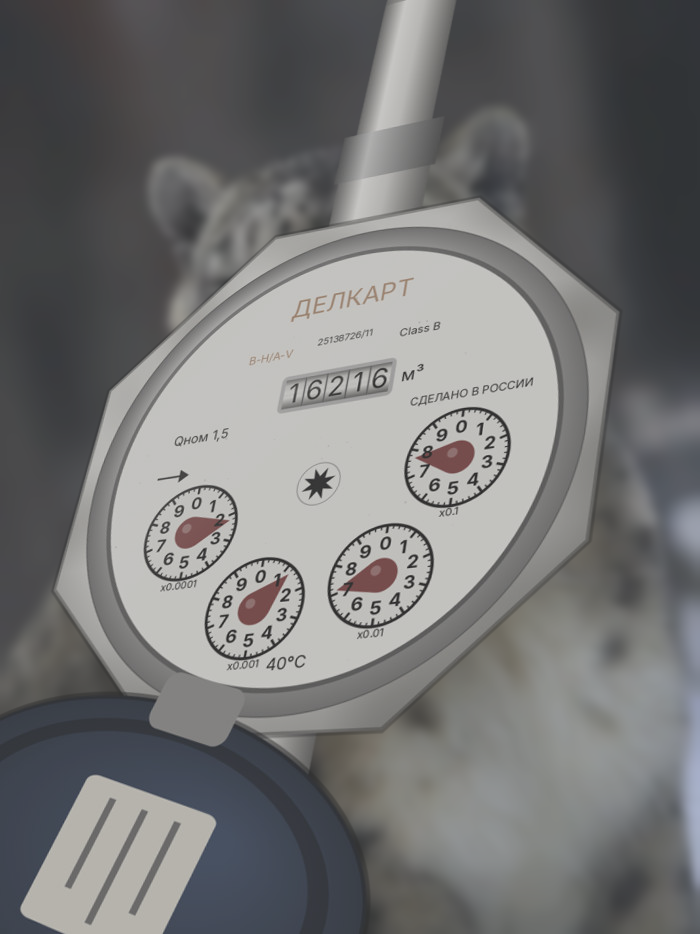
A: {"value": 16216.7712, "unit": "m³"}
